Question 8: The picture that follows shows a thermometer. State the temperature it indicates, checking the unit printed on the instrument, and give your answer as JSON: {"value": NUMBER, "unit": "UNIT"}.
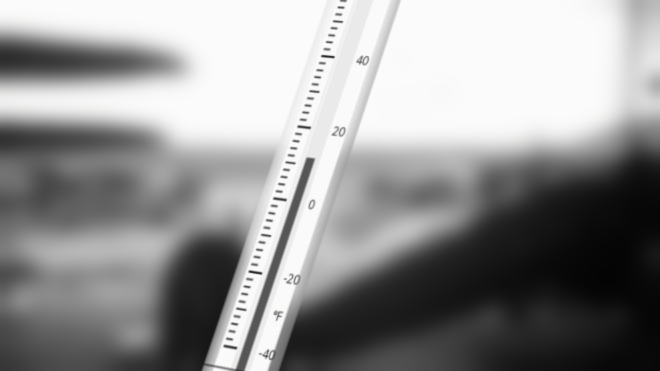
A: {"value": 12, "unit": "°F"}
